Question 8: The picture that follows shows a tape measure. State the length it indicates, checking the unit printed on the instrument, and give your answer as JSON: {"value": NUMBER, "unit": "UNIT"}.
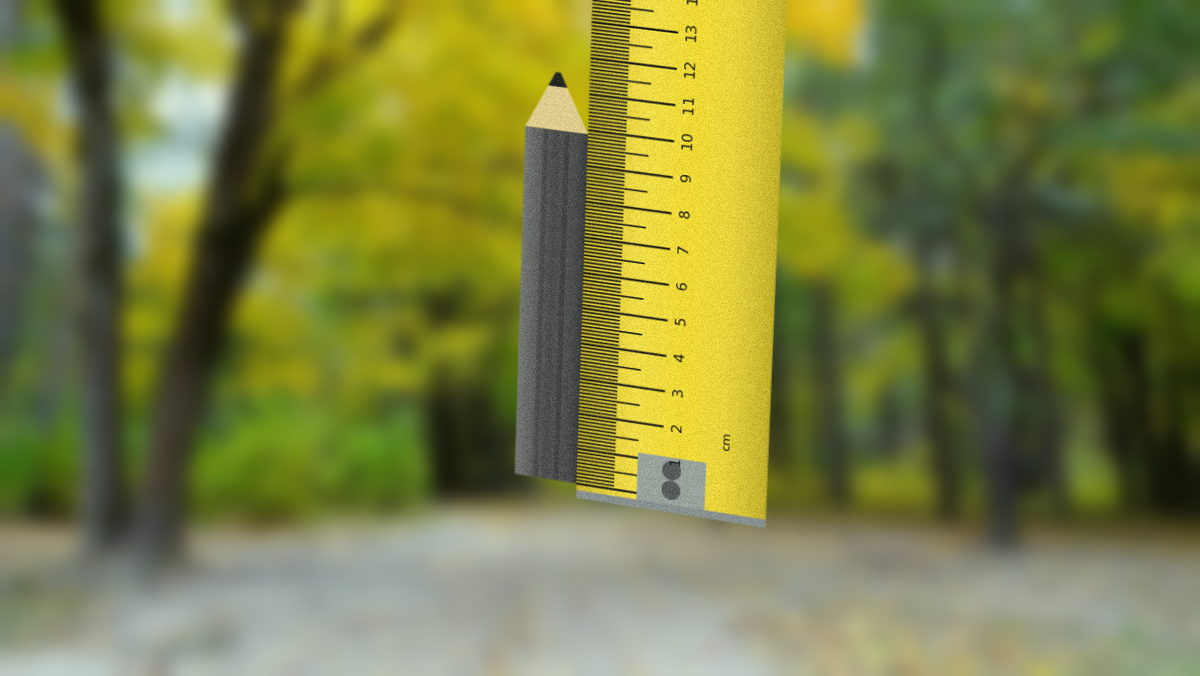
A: {"value": 11.5, "unit": "cm"}
